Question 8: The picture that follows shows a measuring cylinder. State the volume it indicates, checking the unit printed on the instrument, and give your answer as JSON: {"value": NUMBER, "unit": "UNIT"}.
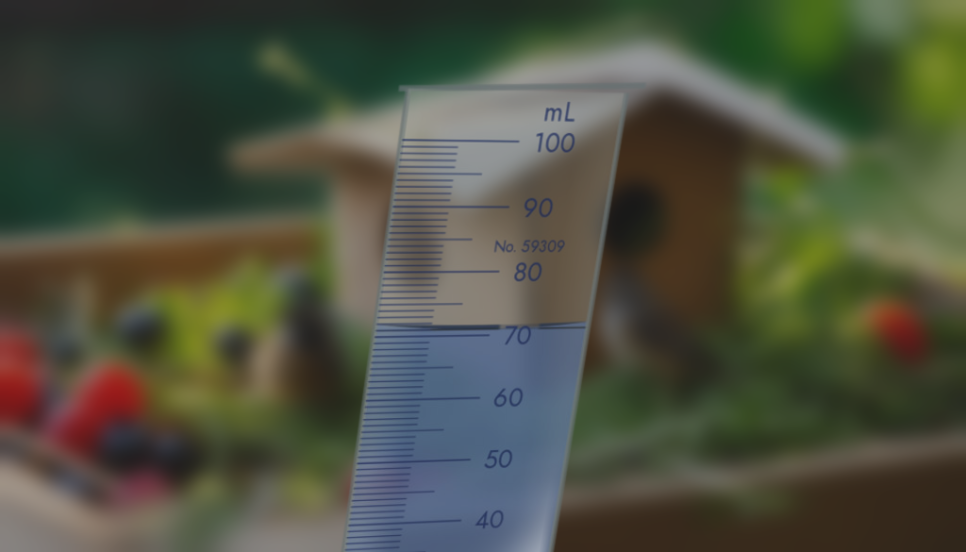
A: {"value": 71, "unit": "mL"}
